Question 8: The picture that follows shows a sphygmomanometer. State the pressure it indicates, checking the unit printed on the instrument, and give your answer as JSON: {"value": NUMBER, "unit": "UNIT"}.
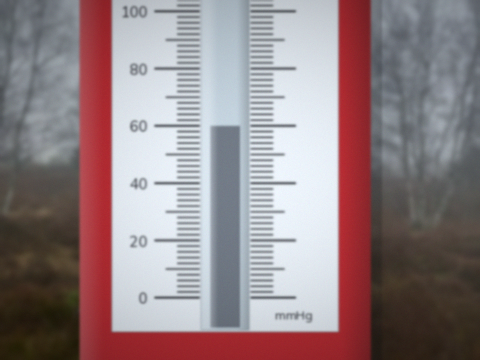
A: {"value": 60, "unit": "mmHg"}
